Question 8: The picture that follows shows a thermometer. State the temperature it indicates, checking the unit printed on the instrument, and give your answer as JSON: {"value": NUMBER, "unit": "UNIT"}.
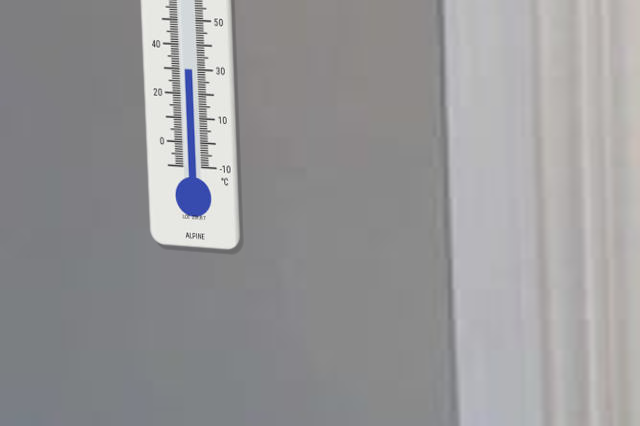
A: {"value": 30, "unit": "°C"}
